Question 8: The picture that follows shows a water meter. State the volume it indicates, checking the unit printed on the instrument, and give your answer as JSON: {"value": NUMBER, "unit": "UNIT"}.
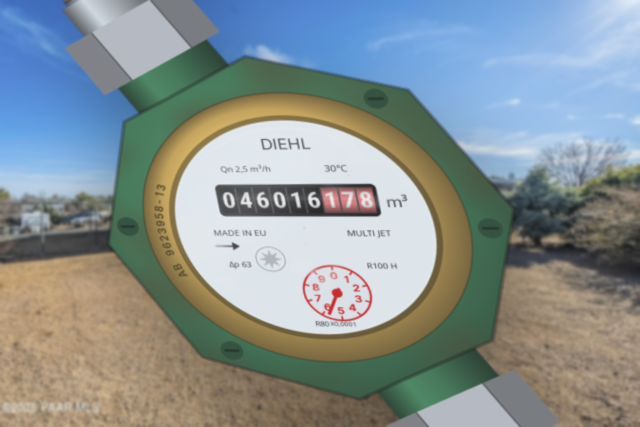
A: {"value": 46016.1785, "unit": "m³"}
